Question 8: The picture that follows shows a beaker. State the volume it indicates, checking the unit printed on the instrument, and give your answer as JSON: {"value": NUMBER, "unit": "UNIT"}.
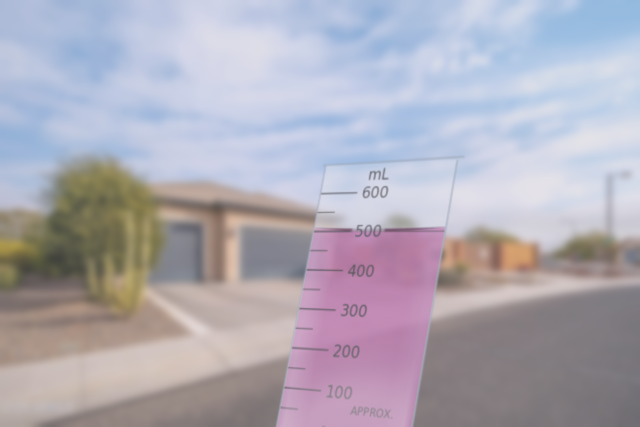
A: {"value": 500, "unit": "mL"}
